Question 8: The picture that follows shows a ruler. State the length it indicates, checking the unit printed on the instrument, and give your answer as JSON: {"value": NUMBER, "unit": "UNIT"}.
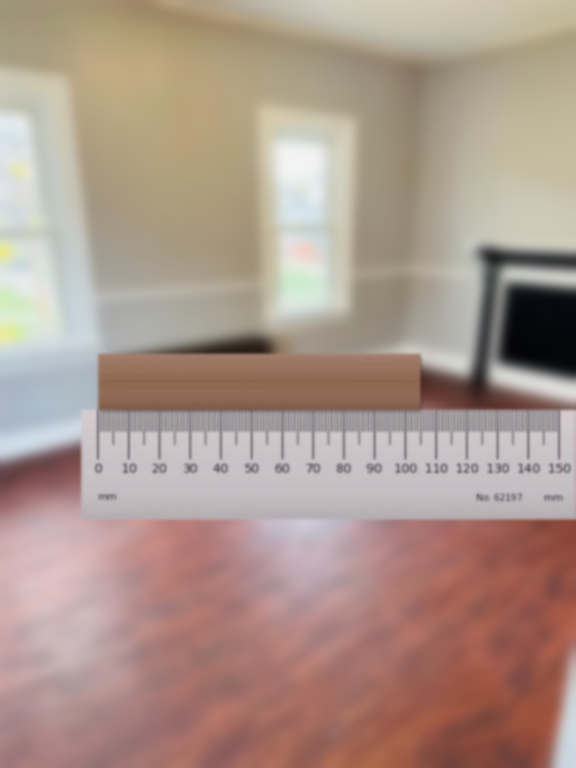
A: {"value": 105, "unit": "mm"}
